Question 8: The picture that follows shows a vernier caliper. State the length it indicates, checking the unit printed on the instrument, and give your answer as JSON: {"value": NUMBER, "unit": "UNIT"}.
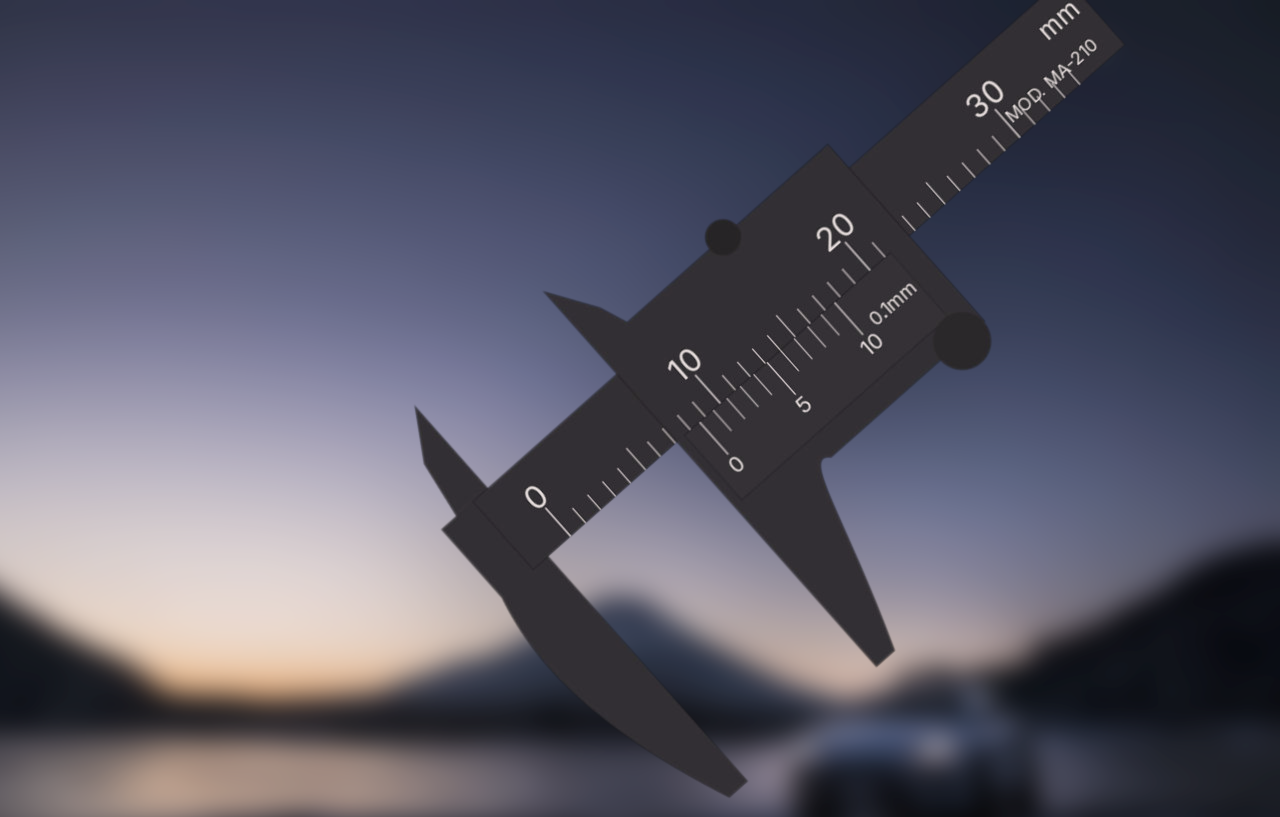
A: {"value": 8.6, "unit": "mm"}
